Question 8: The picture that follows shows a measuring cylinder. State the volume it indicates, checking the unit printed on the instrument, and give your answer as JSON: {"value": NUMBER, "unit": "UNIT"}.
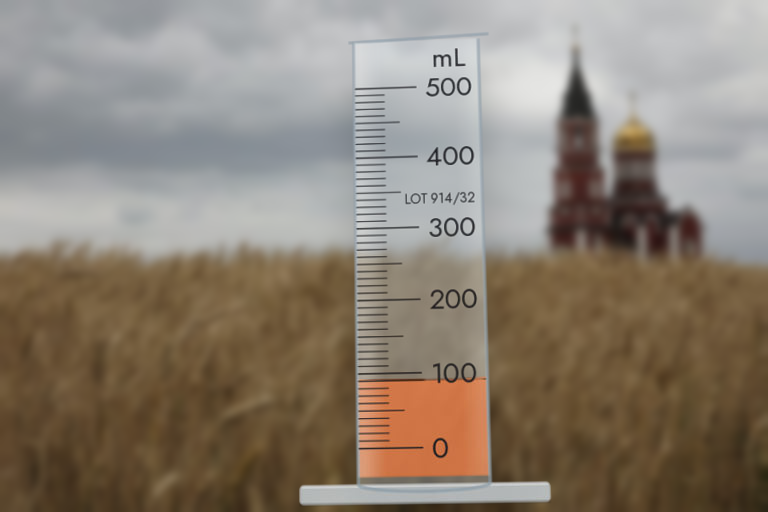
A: {"value": 90, "unit": "mL"}
